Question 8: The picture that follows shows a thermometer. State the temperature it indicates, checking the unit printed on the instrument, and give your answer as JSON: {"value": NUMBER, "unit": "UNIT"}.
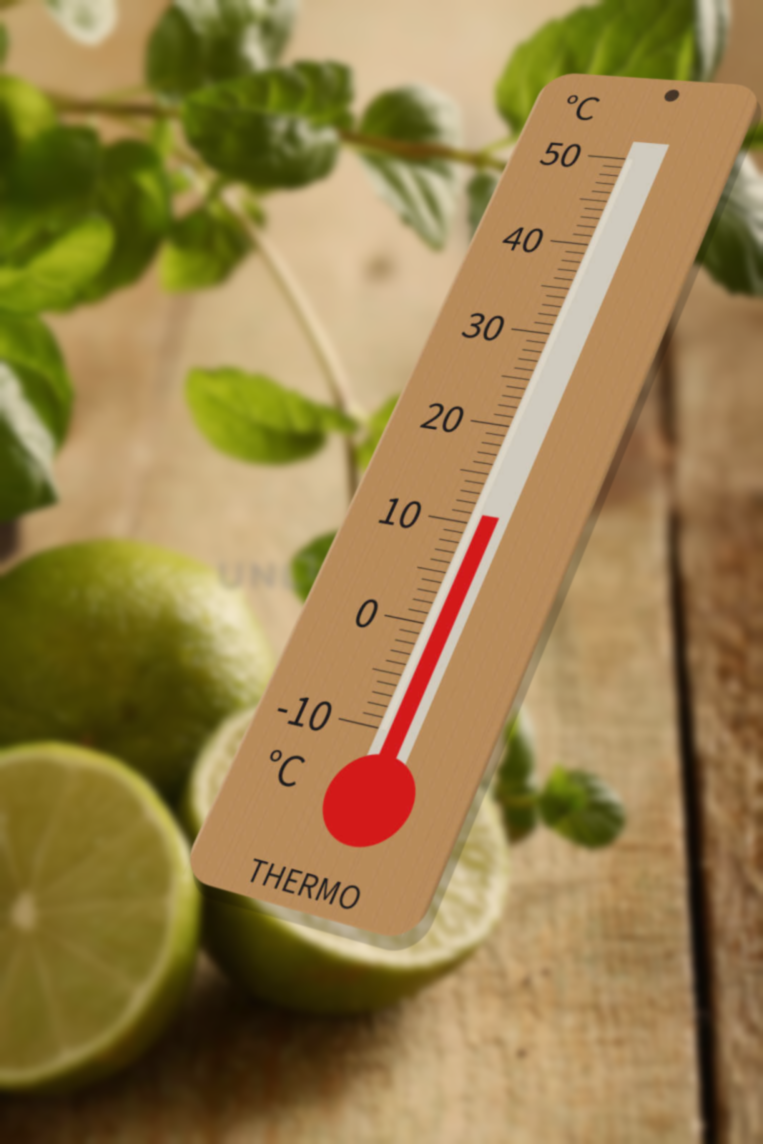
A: {"value": 11, "unit": "°C"}
